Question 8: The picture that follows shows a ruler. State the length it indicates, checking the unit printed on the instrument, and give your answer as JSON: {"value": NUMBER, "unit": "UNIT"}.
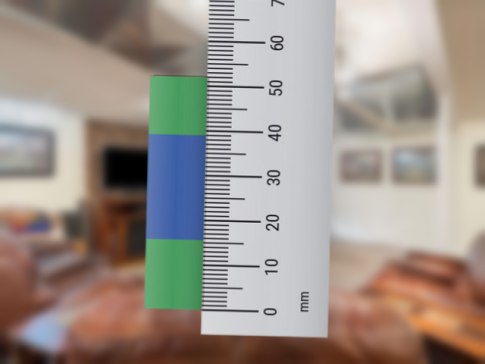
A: {"value": 52, "unit": "mm"}
